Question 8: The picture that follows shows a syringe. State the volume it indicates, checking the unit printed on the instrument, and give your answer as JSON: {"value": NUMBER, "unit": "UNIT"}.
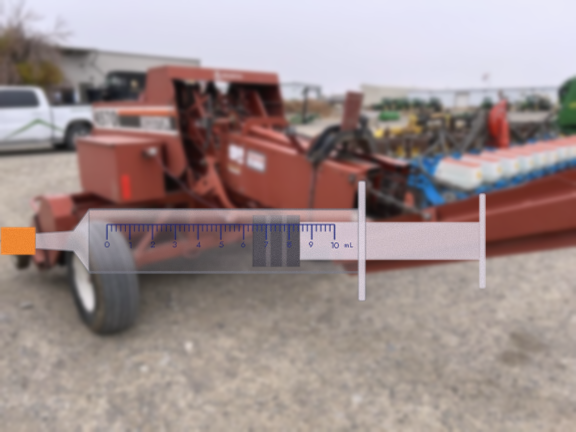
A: {"value": 6.4, "unit": "mL"}
